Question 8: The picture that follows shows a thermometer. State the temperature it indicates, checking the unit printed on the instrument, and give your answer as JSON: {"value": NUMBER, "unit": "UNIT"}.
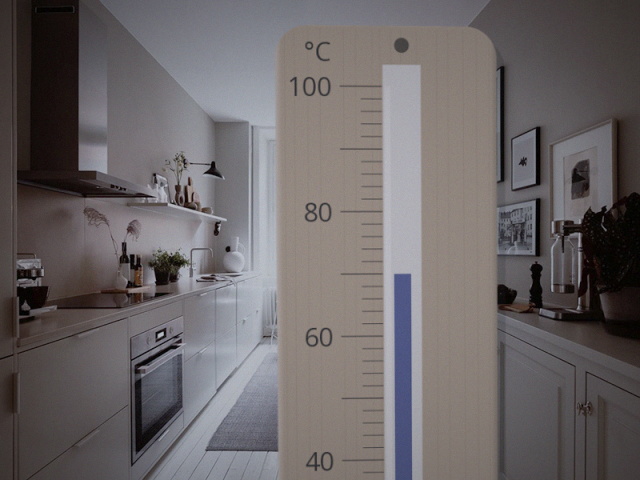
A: {"value": 70, "unit": "°C"}
